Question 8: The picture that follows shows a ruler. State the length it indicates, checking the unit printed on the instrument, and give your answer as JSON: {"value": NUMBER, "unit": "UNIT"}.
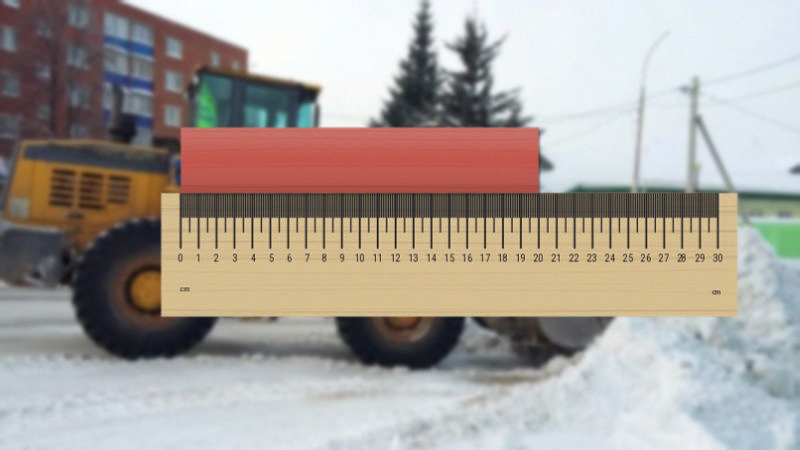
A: {"value": 20, "unit": "cm"}
